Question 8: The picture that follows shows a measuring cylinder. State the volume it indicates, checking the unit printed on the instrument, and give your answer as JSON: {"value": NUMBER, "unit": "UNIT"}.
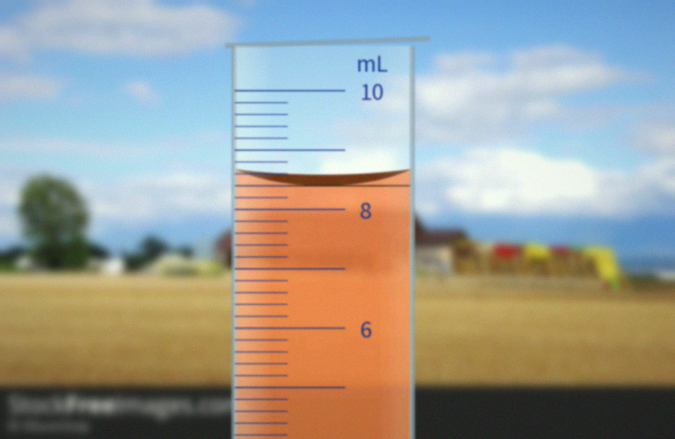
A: {"value": 8.4, "unit": "mL"}
